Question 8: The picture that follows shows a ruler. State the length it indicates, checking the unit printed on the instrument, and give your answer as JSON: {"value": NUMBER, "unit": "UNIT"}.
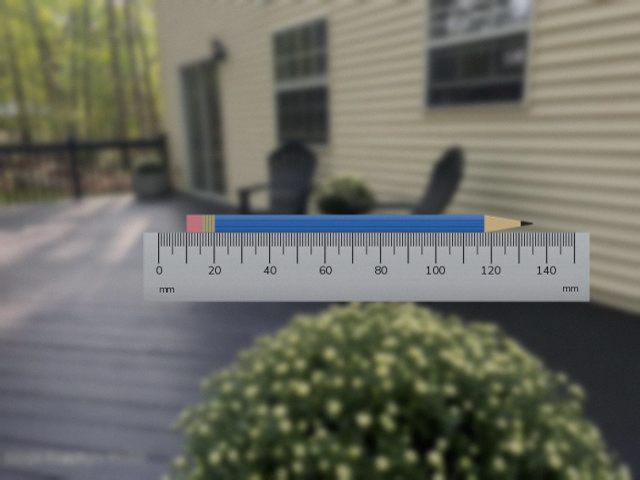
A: {"value": 125, "unit": "mm"}
